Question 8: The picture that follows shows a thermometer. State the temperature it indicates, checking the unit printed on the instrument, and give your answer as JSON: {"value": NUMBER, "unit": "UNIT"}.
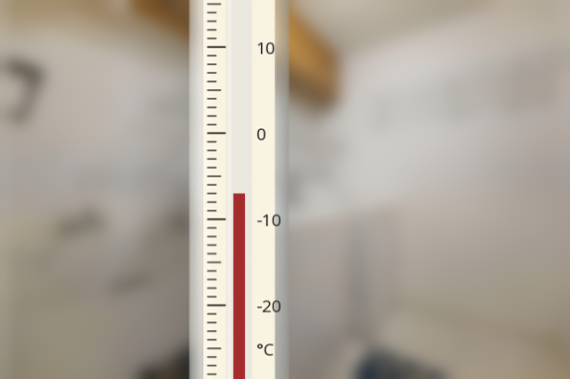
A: {"value": -7, "unit": "°C"}
